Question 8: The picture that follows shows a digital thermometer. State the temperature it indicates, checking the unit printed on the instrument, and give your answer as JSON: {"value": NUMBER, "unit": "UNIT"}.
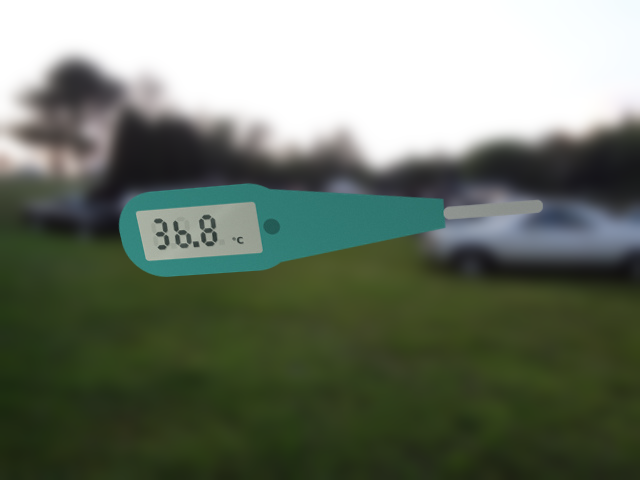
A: {"value": 36.8, "unit": "°C"}
